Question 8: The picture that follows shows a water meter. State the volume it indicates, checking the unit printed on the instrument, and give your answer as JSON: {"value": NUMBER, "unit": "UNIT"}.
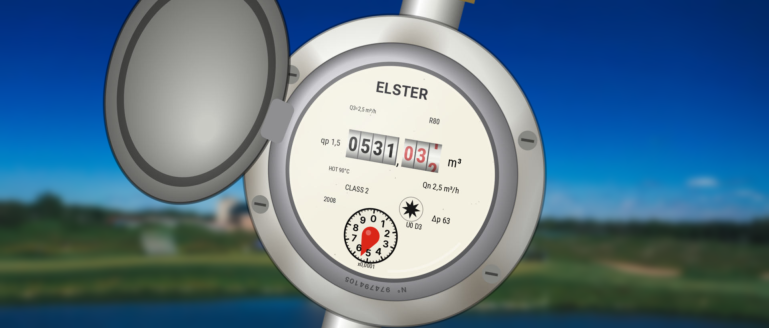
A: {"value": 531.0315, "unit": "m³"}
